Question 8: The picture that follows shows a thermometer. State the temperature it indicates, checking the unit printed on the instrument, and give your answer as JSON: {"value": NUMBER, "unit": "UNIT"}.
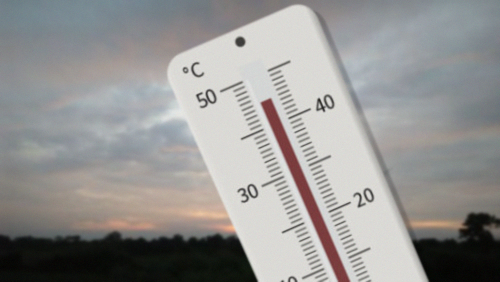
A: {"value": 45, "unit": "°C"}
